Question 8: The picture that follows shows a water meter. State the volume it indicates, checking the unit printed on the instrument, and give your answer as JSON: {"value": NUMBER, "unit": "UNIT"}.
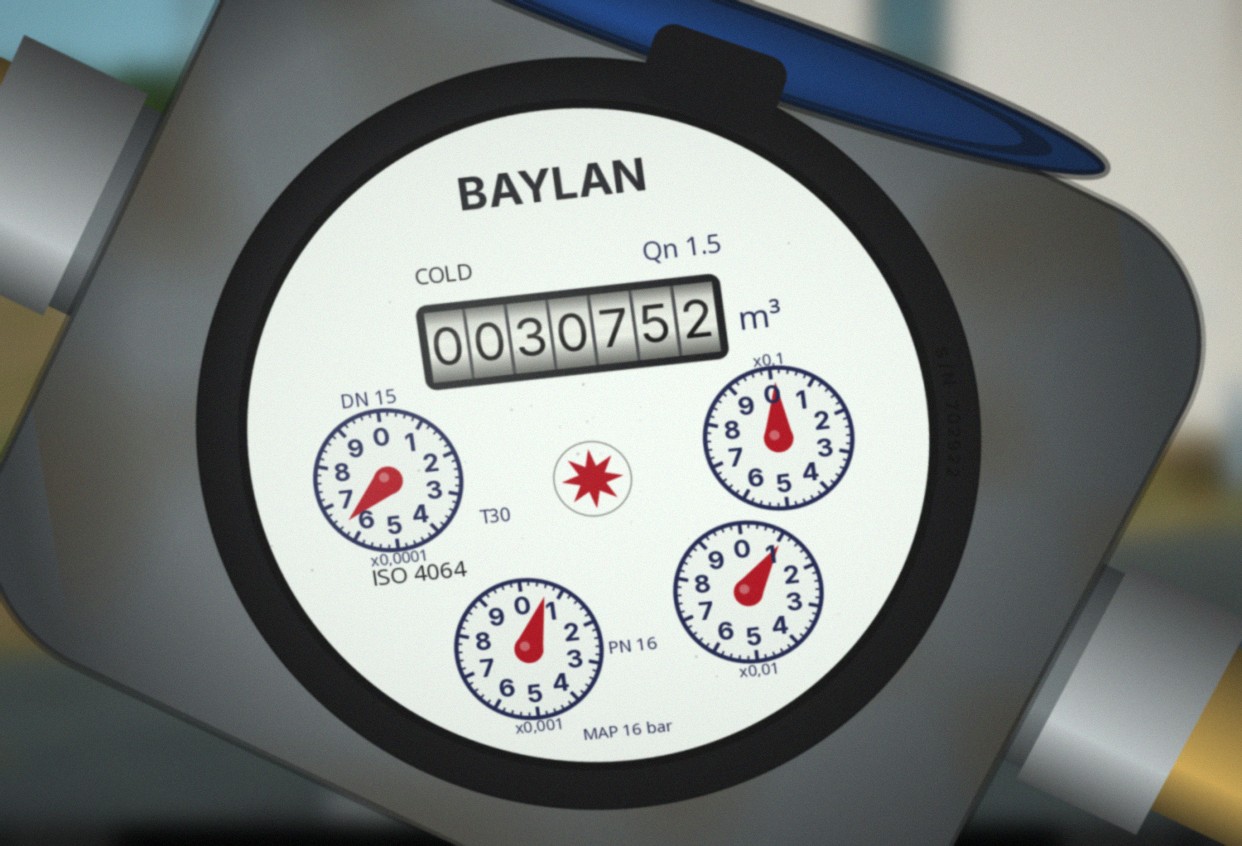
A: {"value": 30752.0106, "unit": "m³"}
